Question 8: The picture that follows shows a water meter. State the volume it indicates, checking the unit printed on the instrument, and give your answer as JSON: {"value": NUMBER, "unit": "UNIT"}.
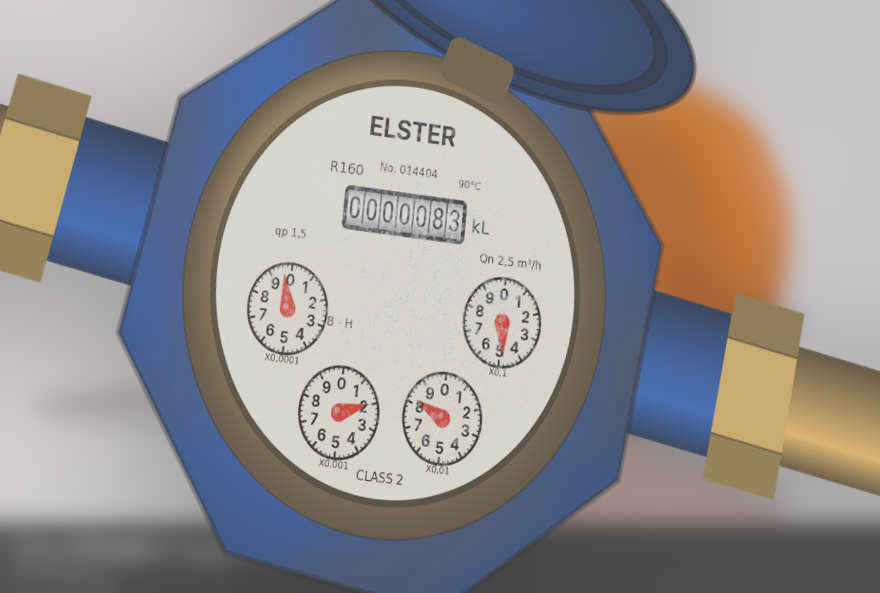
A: {"value": 83.4819, "unit": "kL"}
